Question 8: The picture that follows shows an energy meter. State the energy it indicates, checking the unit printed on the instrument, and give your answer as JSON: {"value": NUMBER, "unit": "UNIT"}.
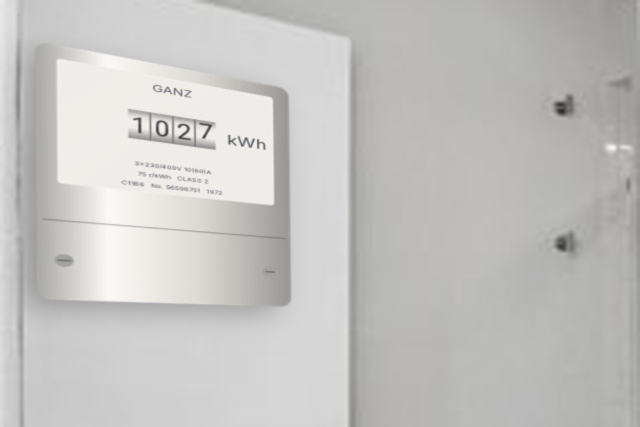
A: {"value": 1027, "unit": "kWh"}
